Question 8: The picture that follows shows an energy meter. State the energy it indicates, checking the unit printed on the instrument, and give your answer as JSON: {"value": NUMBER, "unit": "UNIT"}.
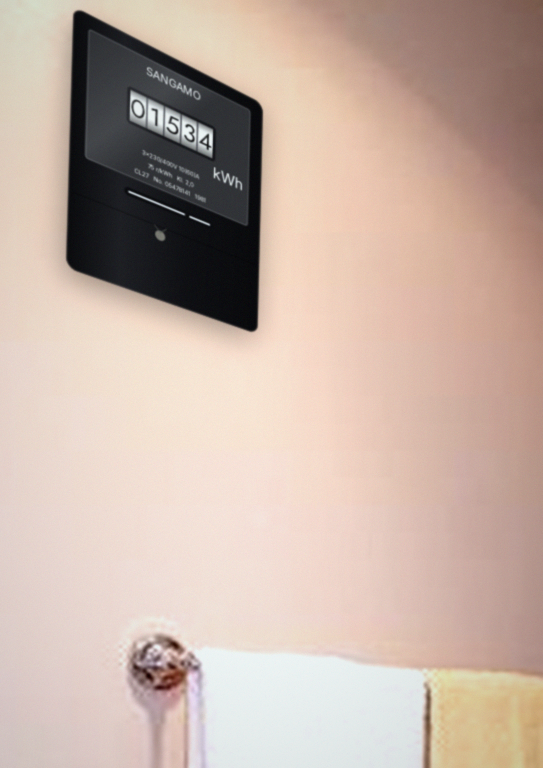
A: {"value": 1534, "unit": "kWh"}
